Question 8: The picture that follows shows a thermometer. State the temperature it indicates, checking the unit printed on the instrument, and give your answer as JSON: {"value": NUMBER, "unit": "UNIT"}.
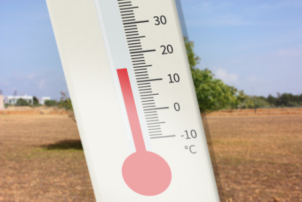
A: {"value": 15, "unit": "°C"}
